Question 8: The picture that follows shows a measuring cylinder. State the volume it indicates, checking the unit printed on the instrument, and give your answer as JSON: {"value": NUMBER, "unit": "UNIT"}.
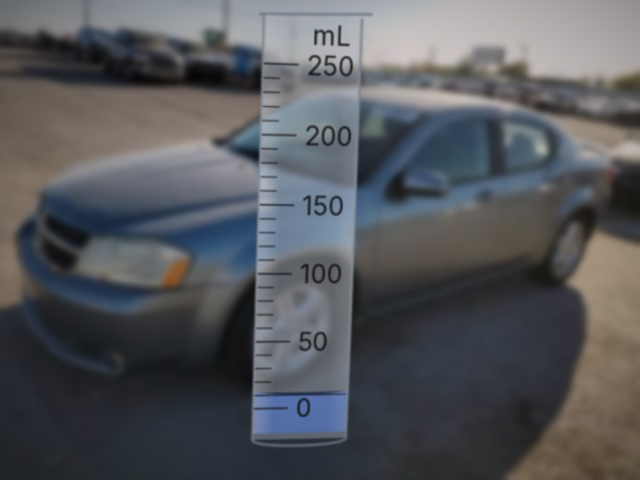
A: {"value": 10, "unit": "mL"}
